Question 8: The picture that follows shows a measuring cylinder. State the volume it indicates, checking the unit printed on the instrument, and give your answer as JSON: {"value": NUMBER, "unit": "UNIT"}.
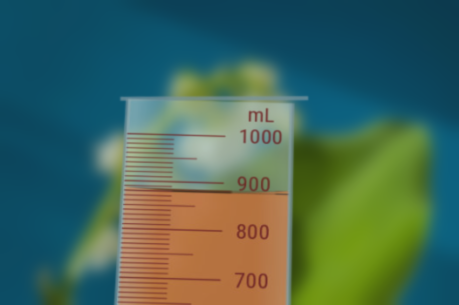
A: {"value": 880, "unit": "mL"}
